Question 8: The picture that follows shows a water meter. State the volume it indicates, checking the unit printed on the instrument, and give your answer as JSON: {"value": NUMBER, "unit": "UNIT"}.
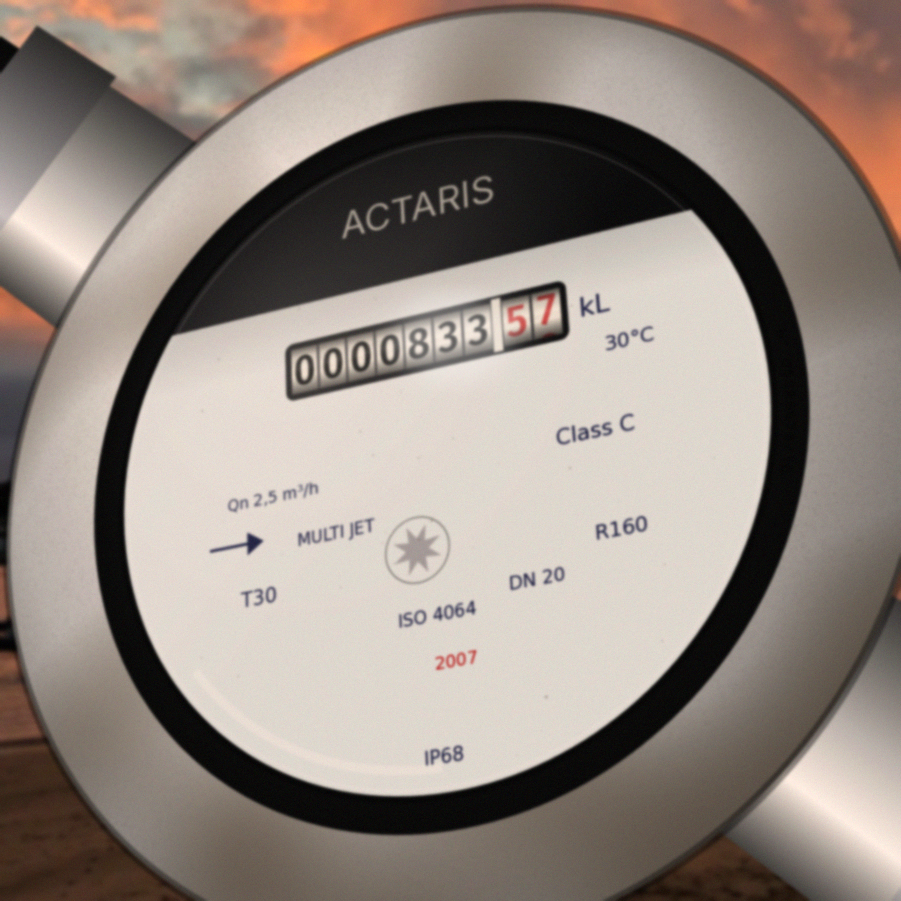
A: {"value": 833.57, "unit": "kL"}
